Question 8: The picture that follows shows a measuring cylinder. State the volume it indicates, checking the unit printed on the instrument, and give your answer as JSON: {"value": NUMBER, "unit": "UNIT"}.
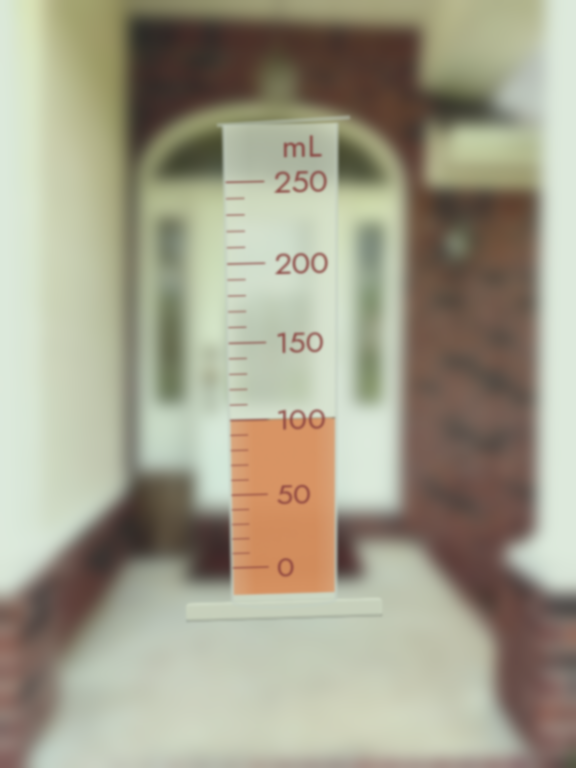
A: {"value": 100, "unit": "mL"}
